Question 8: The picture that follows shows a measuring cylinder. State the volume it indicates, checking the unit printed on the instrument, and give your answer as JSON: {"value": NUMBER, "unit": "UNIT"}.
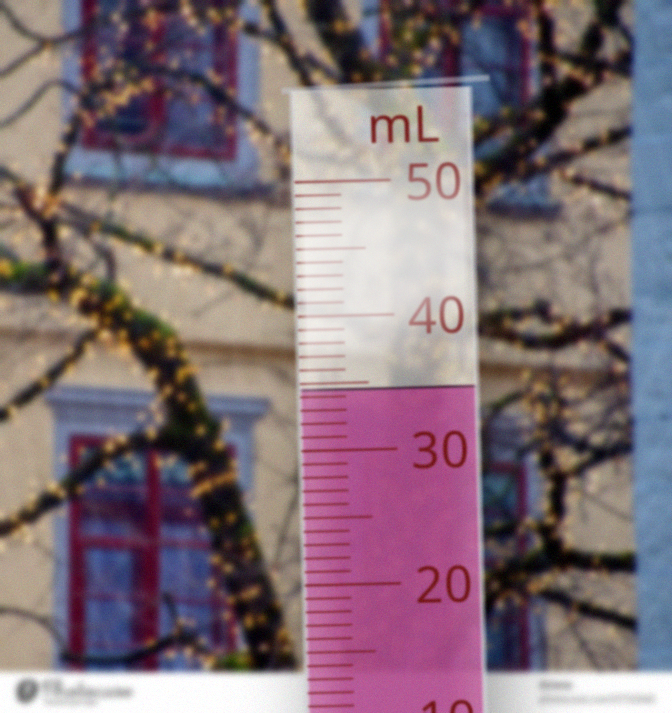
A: {"value": 34.5, "unit": "mL"}
